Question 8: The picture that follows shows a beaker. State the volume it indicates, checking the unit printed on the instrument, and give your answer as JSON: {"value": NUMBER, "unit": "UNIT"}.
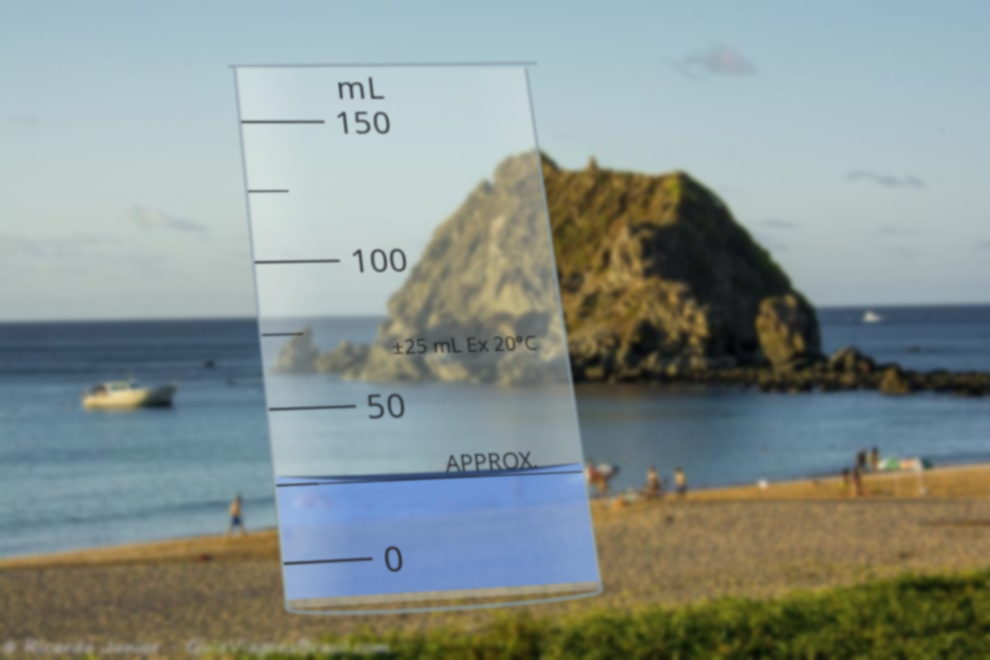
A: {"value": 25, "unit": "mL"}
